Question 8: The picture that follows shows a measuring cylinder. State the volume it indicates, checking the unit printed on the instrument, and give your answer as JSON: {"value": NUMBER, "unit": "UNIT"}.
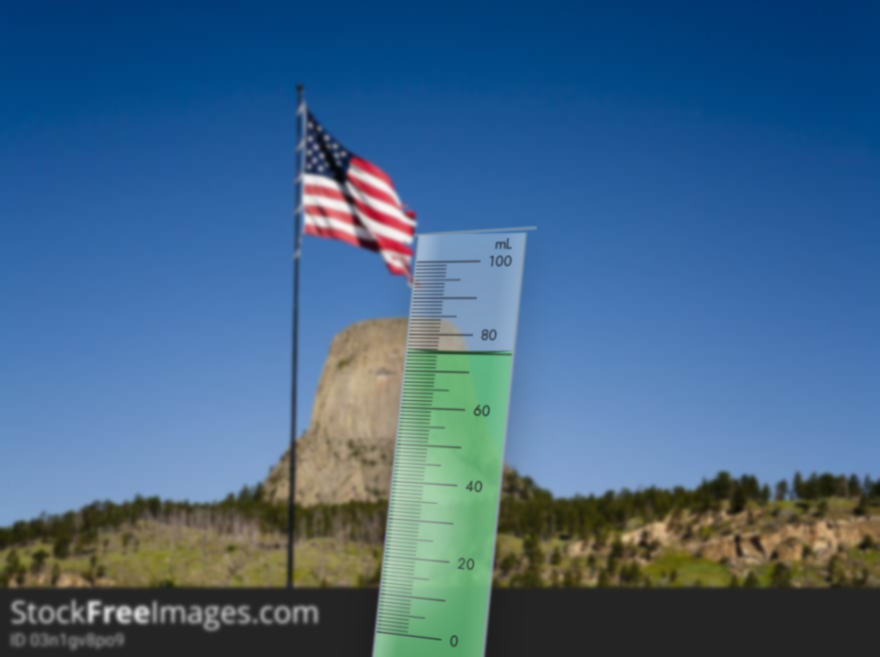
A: {"value": 75, "unit": "mL"}
